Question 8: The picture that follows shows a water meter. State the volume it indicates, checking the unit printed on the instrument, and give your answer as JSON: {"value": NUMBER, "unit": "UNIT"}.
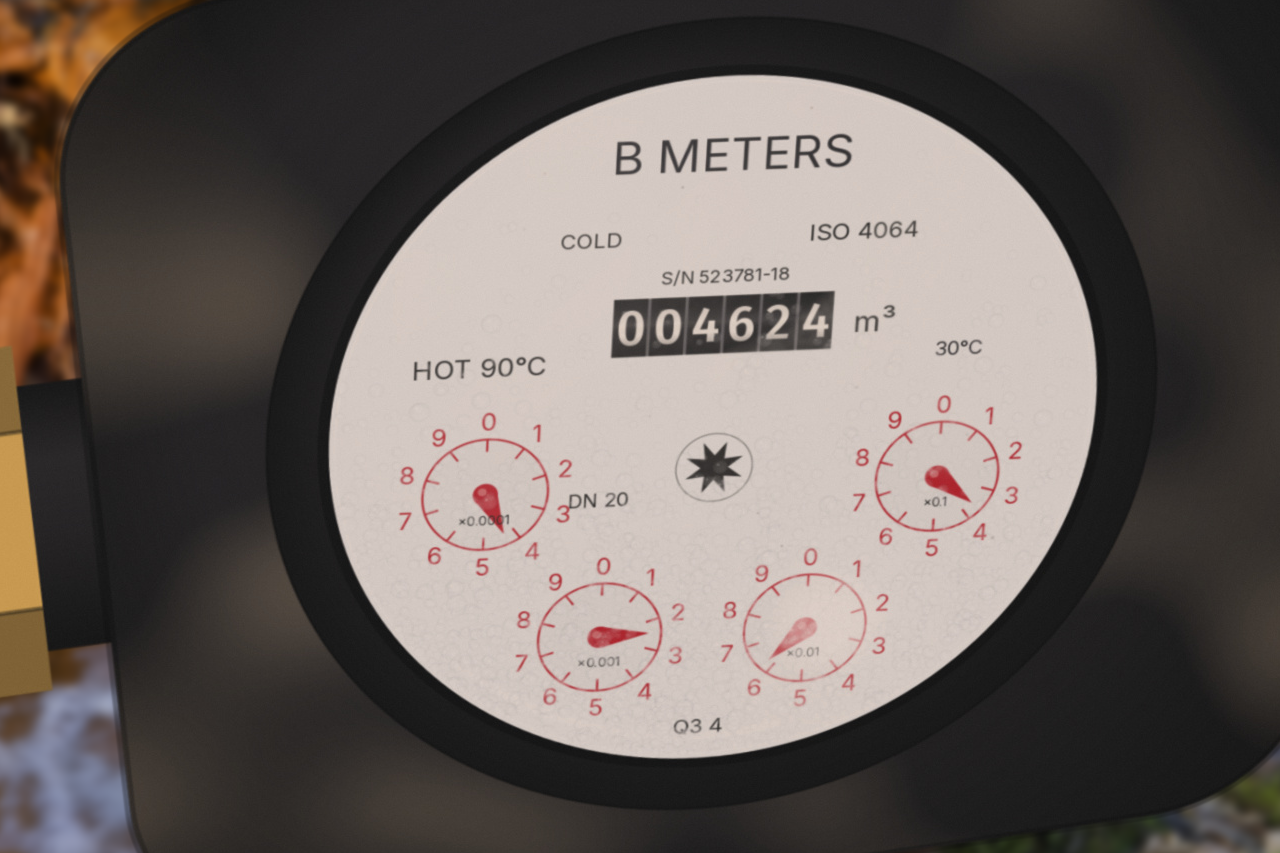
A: {"value": 4624.3624, "unit": "m³"}
